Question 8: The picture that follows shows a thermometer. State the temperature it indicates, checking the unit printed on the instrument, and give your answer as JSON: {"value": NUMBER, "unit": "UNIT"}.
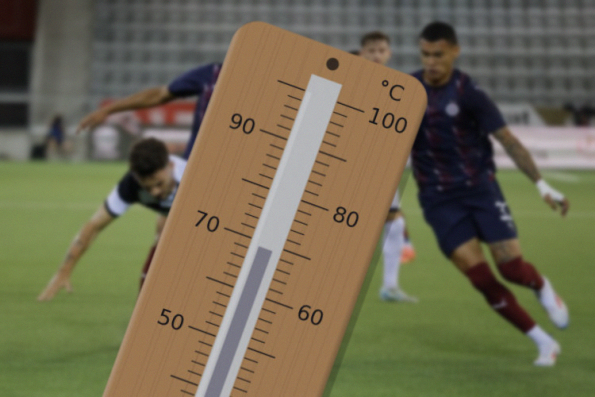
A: {"value": 69, "unit": "°C"}
